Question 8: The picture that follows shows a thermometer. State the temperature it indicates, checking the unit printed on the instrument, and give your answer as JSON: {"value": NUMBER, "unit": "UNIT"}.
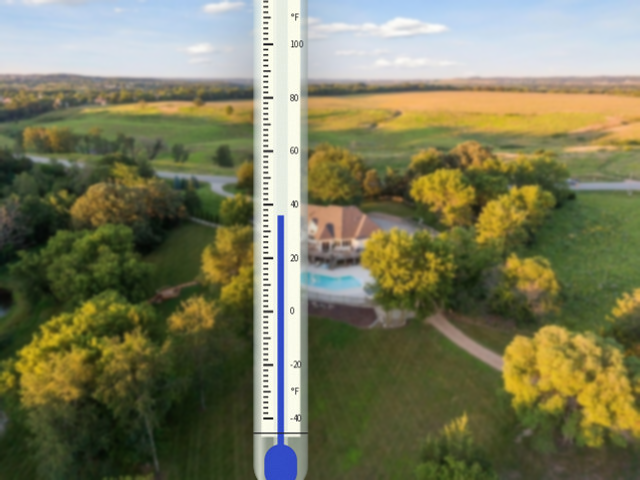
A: {"value": 36, "unit": "°F"}
